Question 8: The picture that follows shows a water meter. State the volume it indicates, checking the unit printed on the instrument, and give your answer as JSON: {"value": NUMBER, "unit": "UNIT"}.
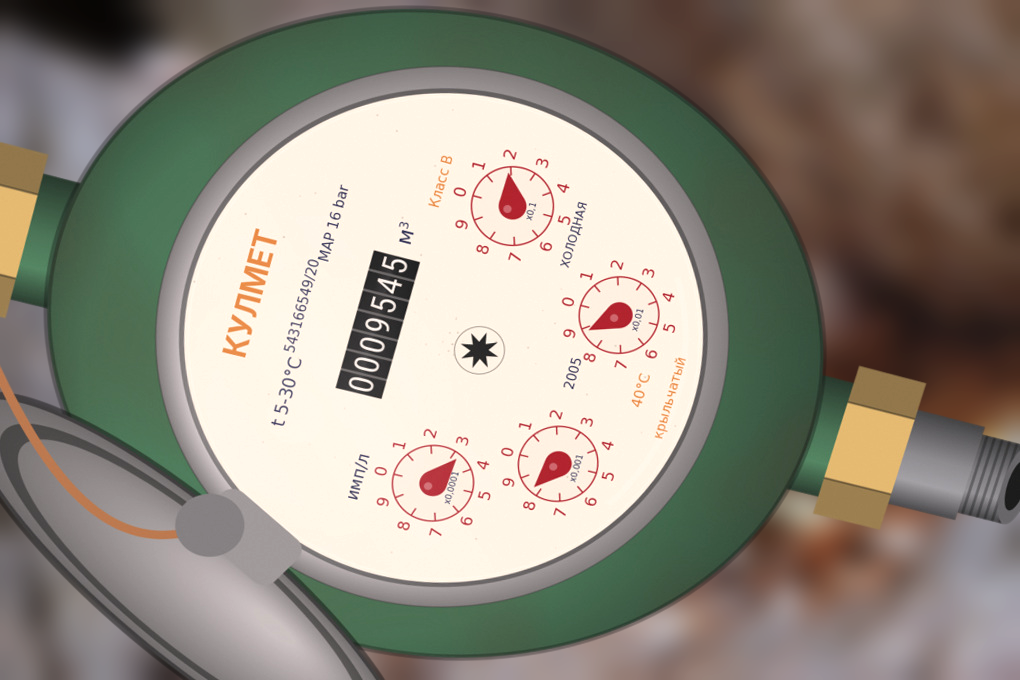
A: {"value": 9545.1883, "unit": "m³"}
